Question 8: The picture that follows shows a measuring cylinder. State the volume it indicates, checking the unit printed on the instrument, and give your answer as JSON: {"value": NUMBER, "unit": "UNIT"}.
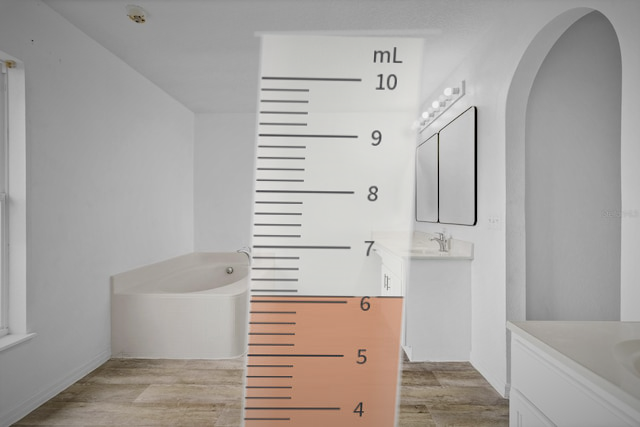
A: {"value": 6.1, "unit": "mL"}
